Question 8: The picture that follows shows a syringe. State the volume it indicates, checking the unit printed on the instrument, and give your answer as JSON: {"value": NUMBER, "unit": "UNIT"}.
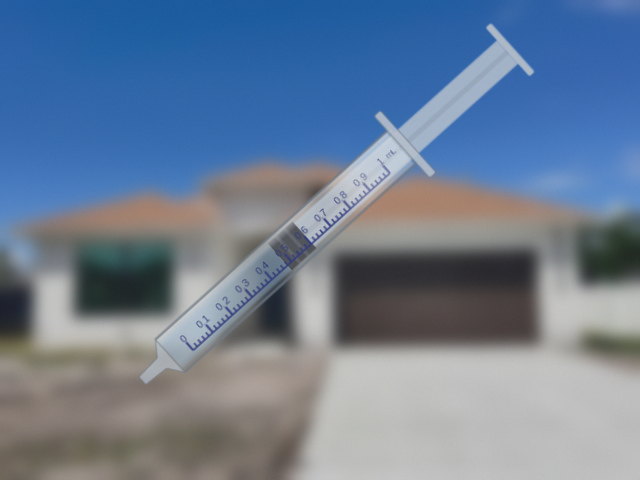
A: {"value": 0.48, "unit": "mL"}
